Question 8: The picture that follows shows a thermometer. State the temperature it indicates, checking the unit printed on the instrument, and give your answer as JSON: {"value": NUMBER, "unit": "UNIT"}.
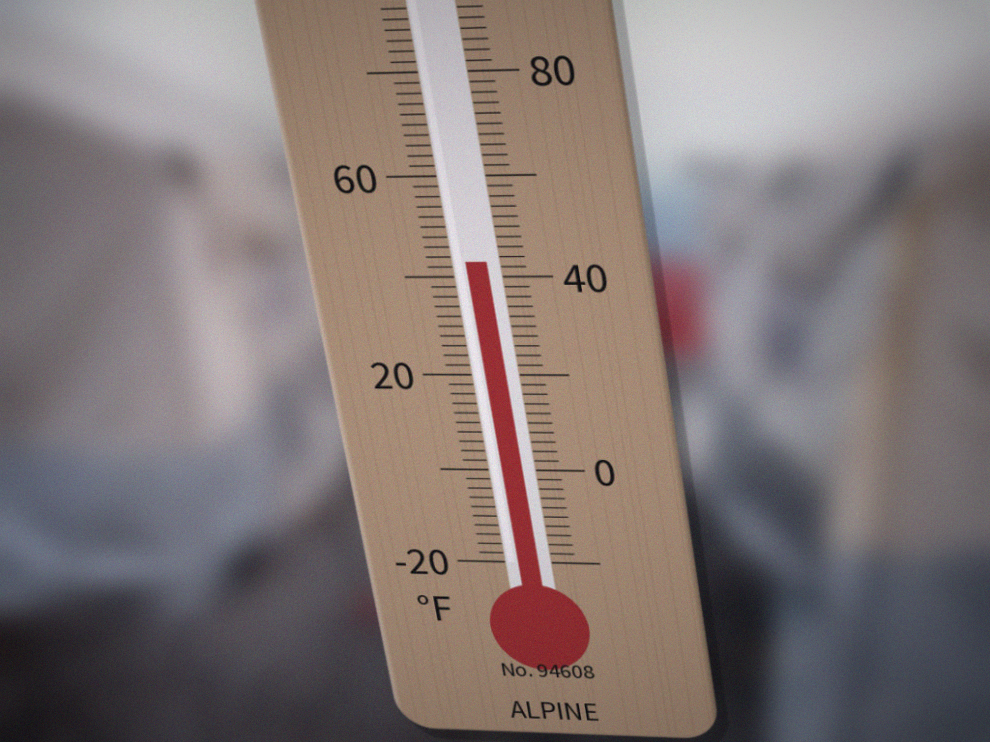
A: {"value": 43, "unit": "°F"}
